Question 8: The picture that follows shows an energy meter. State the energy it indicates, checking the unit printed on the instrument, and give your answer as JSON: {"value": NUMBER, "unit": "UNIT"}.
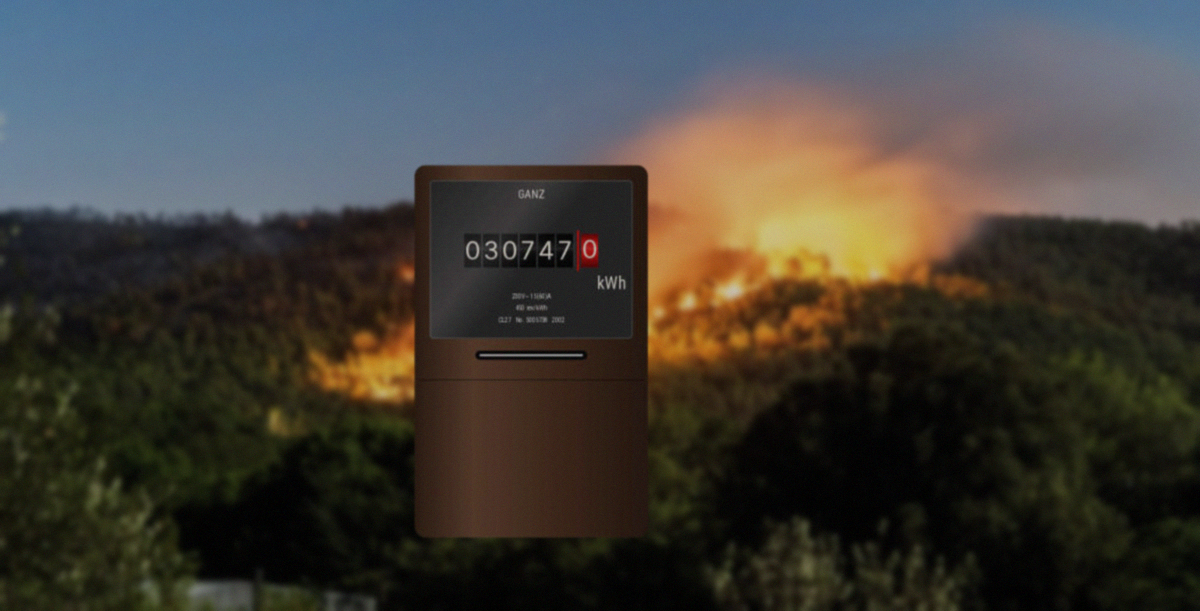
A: {"value": 30747.0, "unit": "kWh"}
